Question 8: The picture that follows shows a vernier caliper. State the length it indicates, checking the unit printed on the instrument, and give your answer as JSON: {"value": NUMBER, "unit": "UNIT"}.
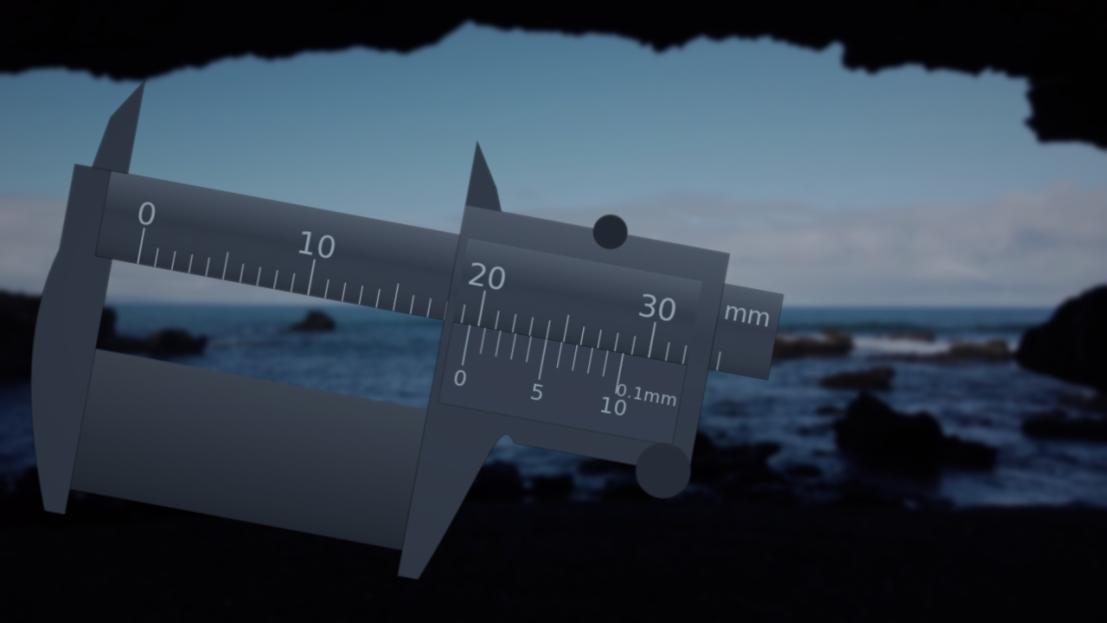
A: {"value": 19.5, "unit": "mm"}
